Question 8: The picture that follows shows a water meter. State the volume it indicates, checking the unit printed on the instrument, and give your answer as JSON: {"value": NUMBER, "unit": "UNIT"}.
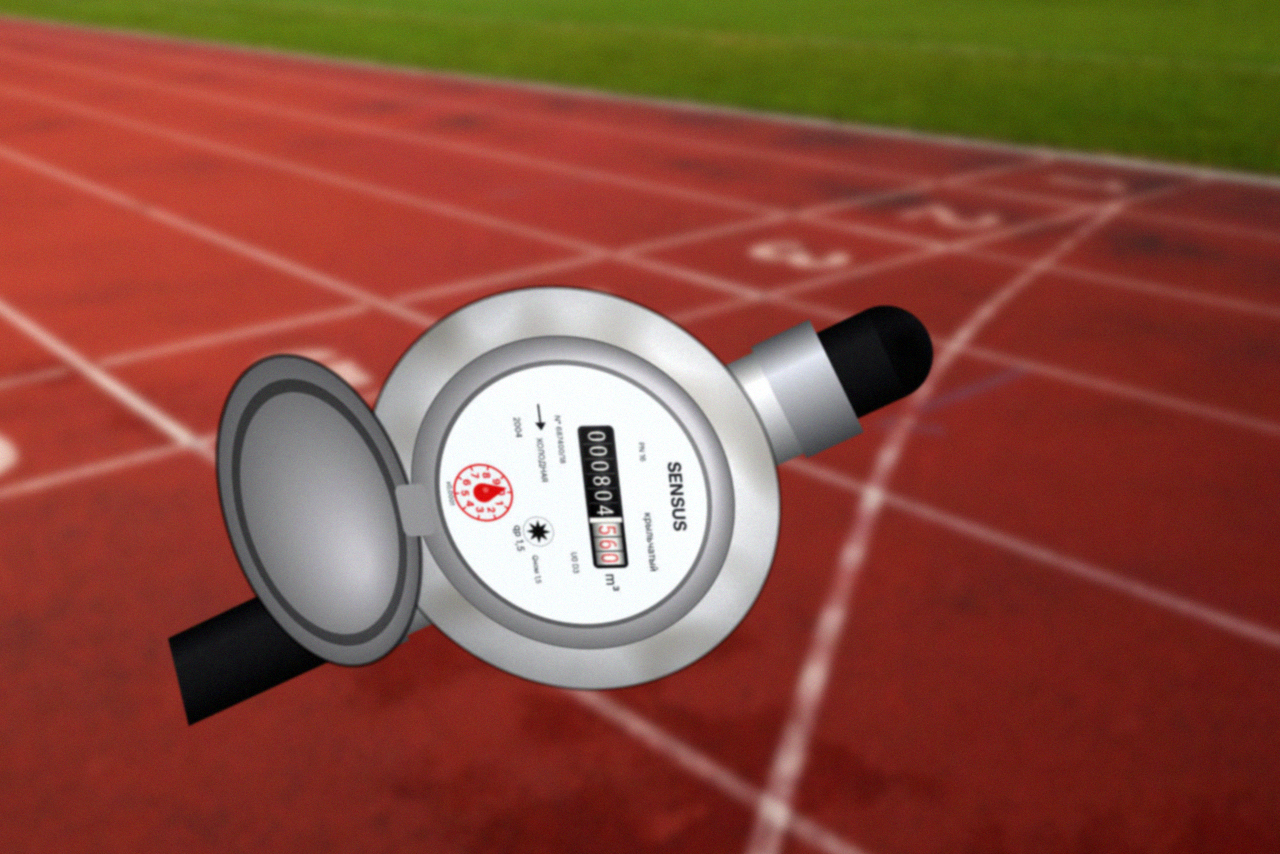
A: {"value": 804.5599, "unit": "m³"}
